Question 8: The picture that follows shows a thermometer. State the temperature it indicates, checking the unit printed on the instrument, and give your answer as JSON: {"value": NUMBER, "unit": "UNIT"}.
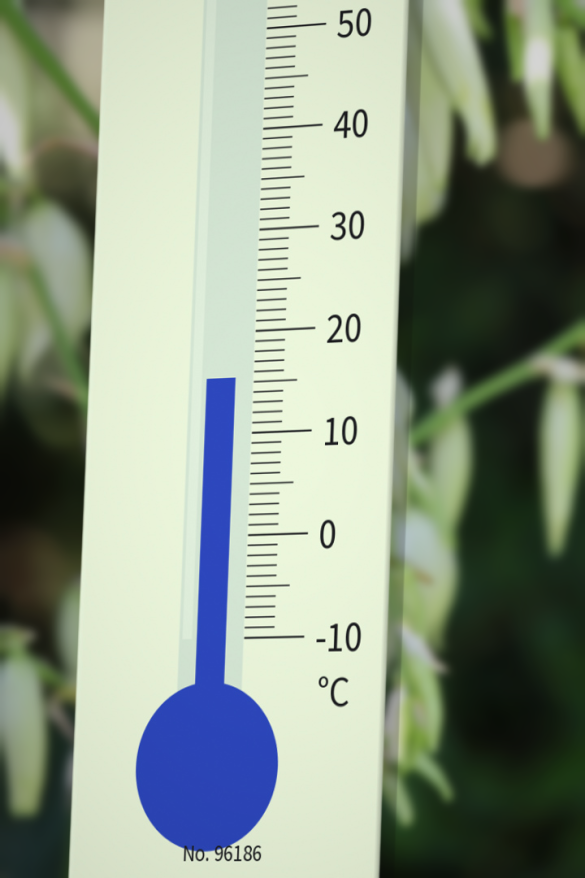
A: {"value": 15.5, "unit": "°C"}
